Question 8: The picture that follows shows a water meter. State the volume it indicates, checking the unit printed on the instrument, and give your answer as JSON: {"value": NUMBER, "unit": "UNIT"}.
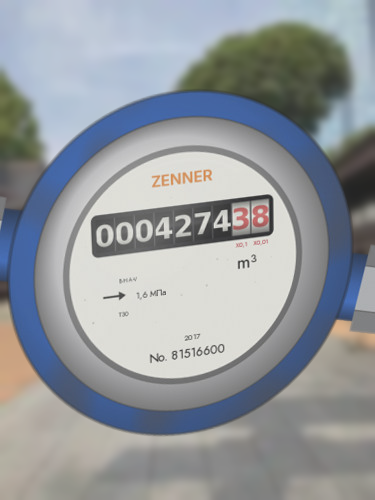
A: {"value": 4274.38, "unit": "m³"}
